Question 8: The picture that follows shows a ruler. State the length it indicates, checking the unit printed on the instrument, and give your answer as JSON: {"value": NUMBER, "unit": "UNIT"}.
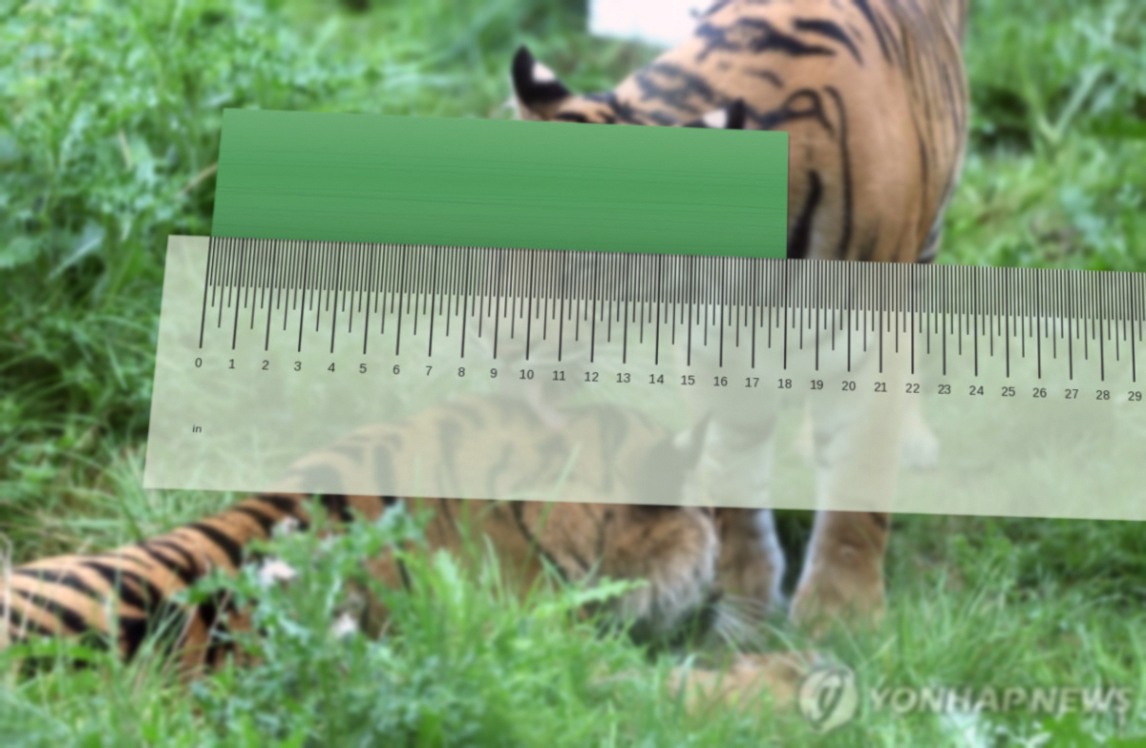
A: {"value": 18, "unit": "in"}
